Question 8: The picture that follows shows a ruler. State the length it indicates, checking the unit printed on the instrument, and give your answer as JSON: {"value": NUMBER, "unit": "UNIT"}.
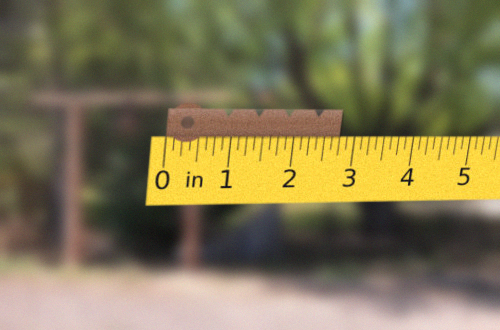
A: {"value": 2.75, "unit": "in"}
